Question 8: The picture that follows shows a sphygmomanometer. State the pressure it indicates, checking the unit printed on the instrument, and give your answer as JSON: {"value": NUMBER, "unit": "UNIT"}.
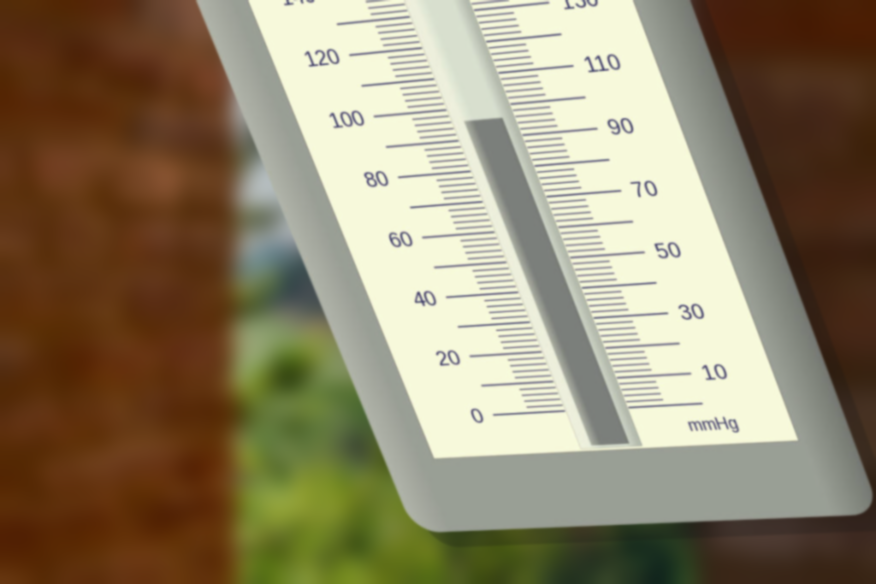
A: {"value": 96, "unit": "mmHg"}
